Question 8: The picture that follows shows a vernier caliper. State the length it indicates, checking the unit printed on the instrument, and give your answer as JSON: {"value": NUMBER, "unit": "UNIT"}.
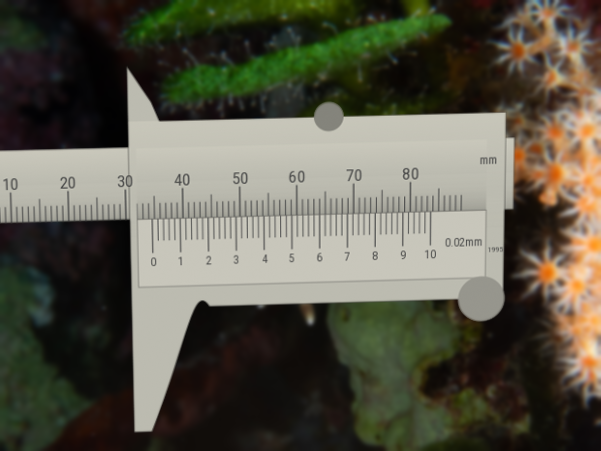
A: {"value": 34.6, "unit": "mm"}
